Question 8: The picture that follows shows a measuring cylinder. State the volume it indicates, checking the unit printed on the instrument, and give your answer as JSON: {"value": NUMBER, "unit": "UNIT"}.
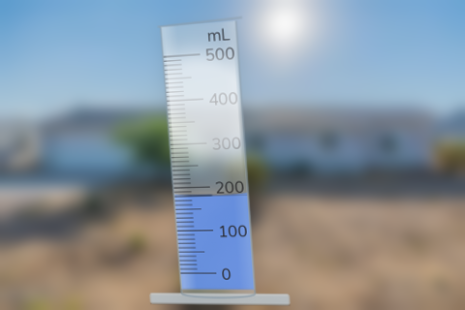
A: {"value": 180, "unit": "mL"}
